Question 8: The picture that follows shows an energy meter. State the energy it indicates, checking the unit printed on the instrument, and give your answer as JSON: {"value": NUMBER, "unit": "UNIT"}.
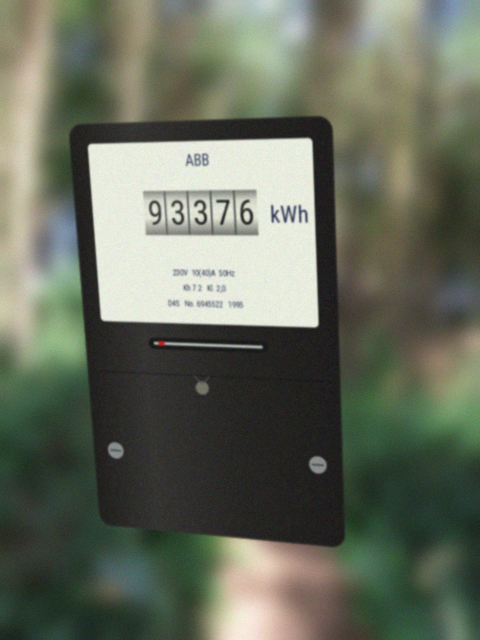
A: {"value": 93376, "unit": "kWh"}
